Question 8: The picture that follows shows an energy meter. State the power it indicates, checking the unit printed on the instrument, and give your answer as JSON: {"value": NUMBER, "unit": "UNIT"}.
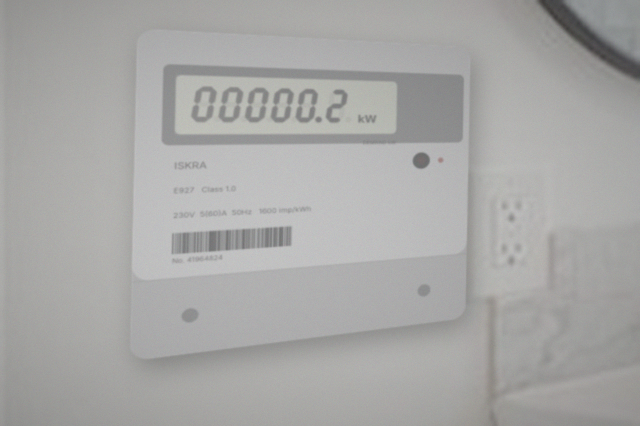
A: {"value": 0.2, "unit": "kW"}
